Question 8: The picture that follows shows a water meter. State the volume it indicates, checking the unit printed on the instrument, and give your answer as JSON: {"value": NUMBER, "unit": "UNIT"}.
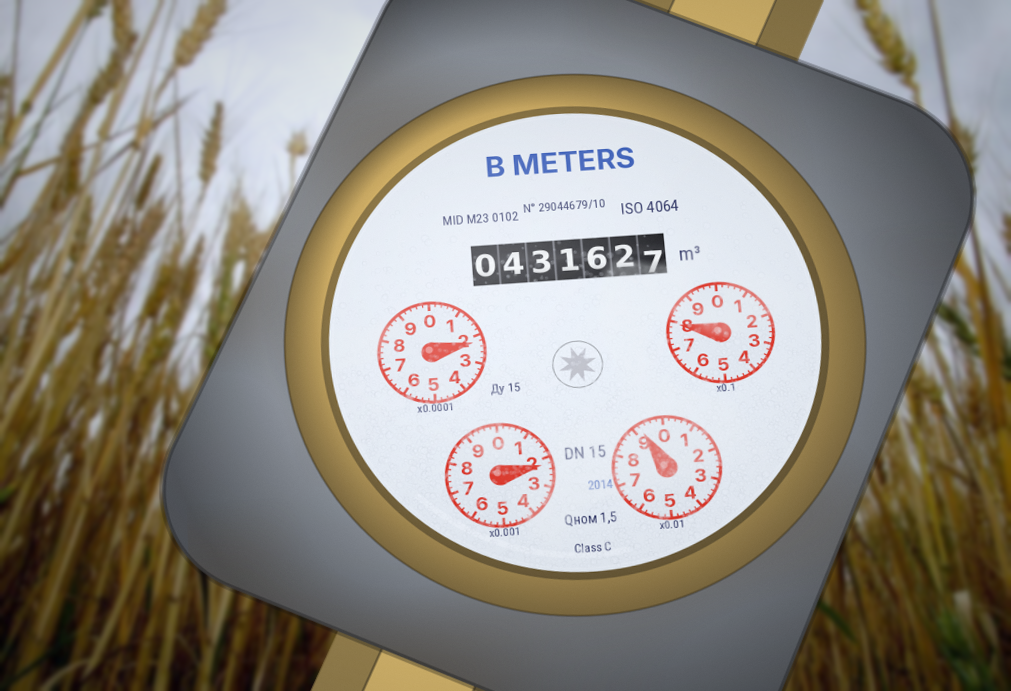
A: {"value": 431626.7922, "unit": "m³"}
